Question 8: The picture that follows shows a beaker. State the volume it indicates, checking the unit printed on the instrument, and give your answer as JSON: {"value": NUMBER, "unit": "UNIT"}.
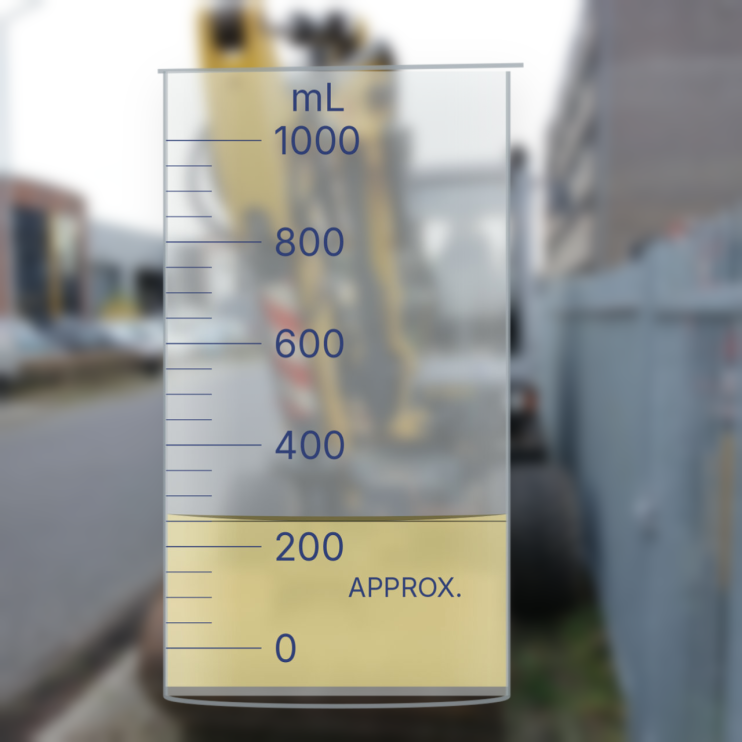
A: {"value": 250, "unit": "mL"}
